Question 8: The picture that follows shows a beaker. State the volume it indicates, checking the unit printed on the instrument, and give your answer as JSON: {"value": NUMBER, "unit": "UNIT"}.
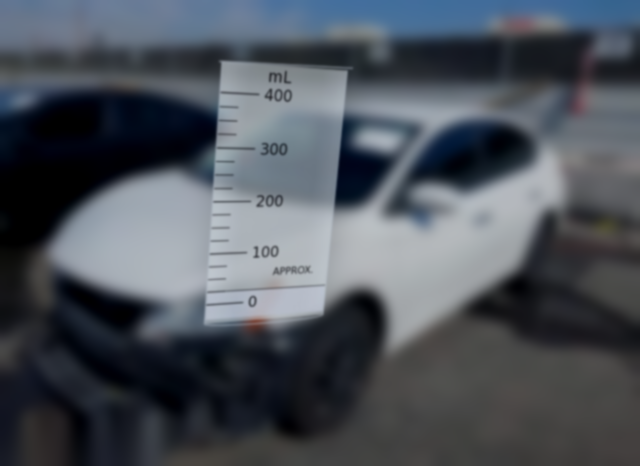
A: {"value": 25, "unit": "mL"}
